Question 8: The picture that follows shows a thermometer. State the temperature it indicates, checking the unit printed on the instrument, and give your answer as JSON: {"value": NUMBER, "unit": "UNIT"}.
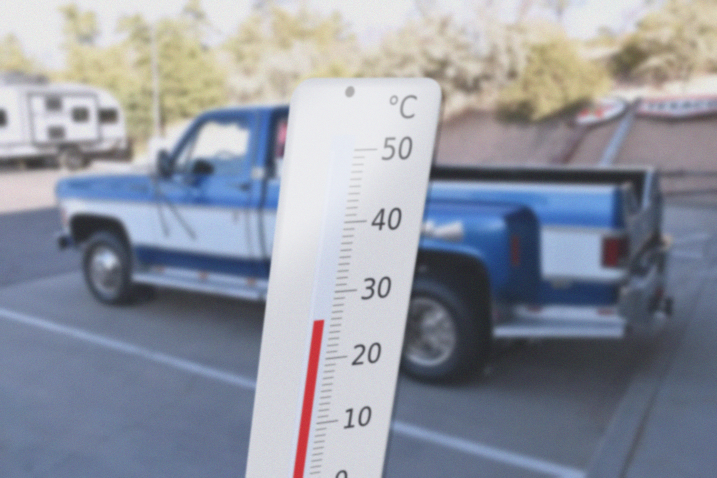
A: {"value": 26, "unit": "°C"}
